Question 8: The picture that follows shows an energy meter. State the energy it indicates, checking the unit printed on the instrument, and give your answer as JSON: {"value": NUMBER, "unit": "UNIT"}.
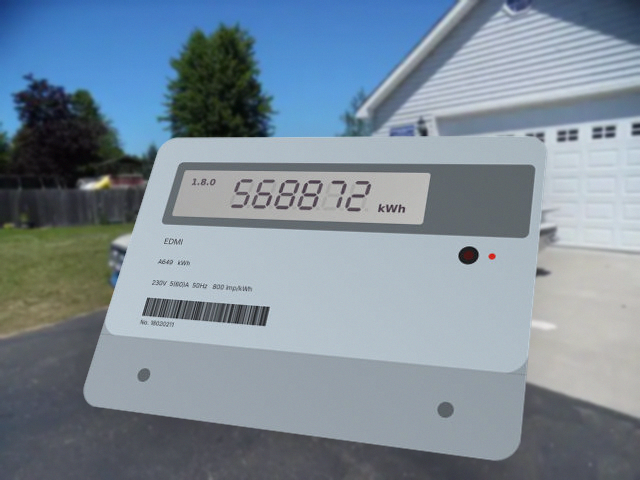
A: {"value": 568872, "unit": "kWh"}
